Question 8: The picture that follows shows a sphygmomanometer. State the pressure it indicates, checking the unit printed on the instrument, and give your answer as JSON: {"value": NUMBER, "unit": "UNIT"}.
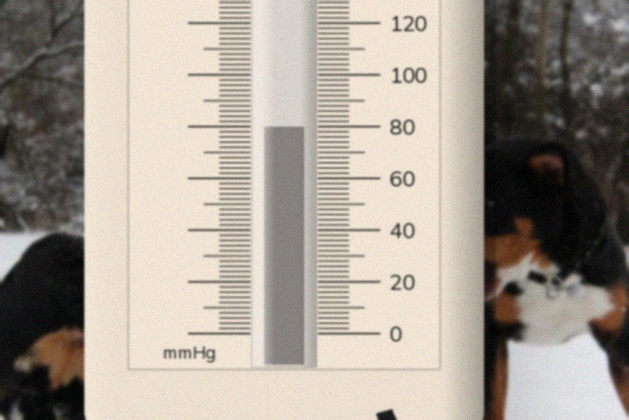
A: {"value": 80, "unit": "mmHg"}
